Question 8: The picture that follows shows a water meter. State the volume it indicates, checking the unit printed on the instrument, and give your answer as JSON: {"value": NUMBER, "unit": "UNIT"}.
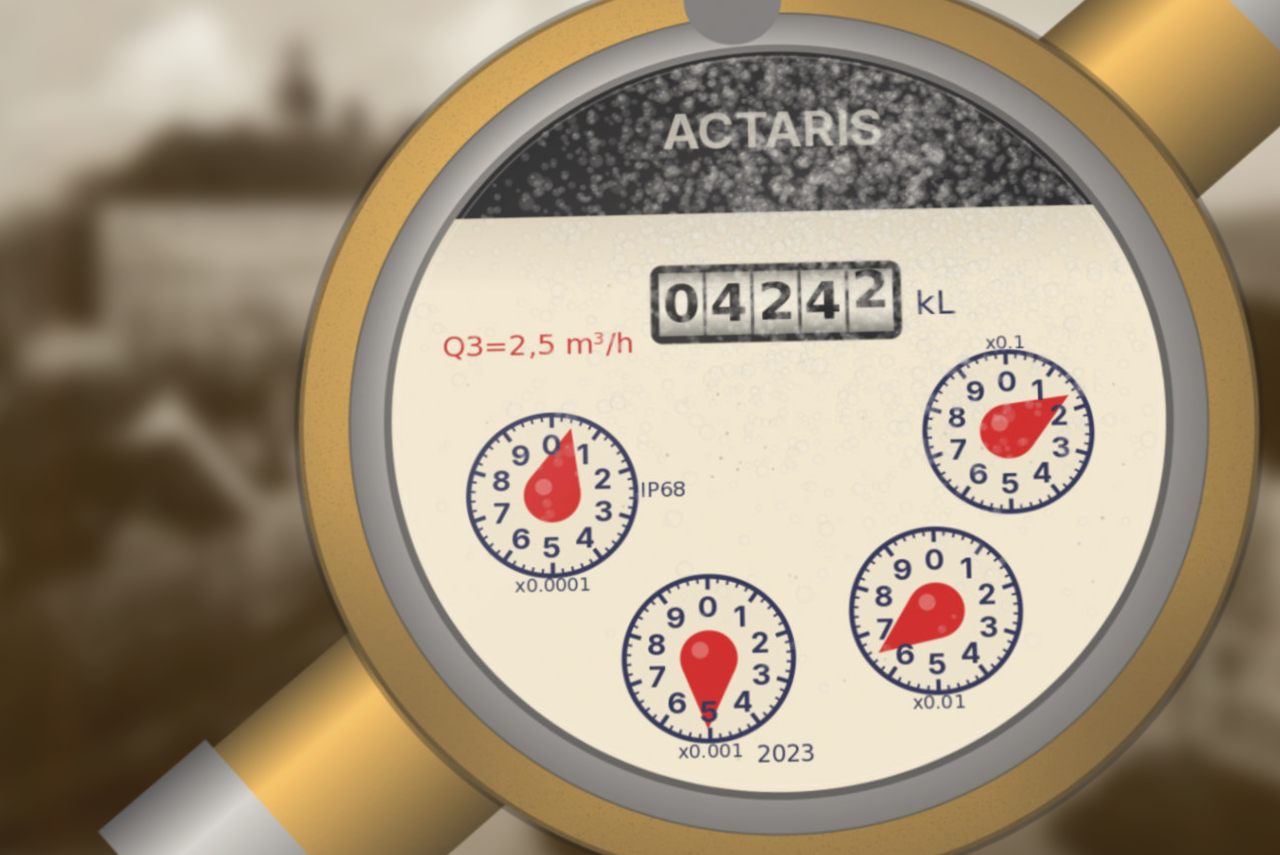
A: {"value": 4242.1650, "unit": "kL"}
